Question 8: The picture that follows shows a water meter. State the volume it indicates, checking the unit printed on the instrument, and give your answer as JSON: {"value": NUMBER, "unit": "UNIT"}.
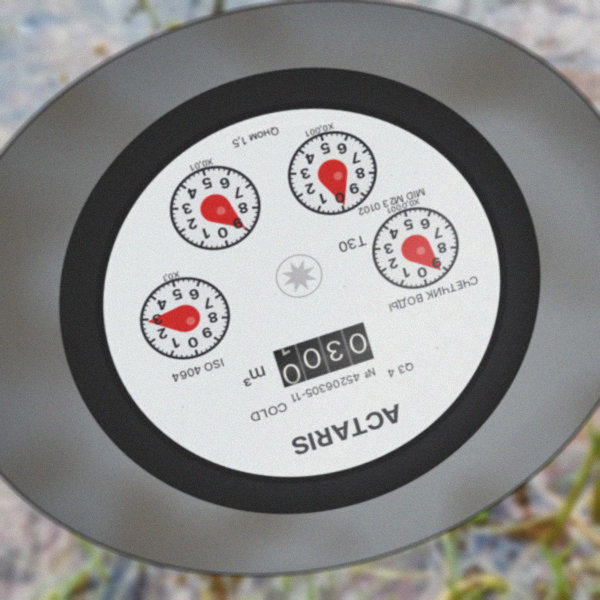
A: {"value": 300.2899, "unit": "m³"}
